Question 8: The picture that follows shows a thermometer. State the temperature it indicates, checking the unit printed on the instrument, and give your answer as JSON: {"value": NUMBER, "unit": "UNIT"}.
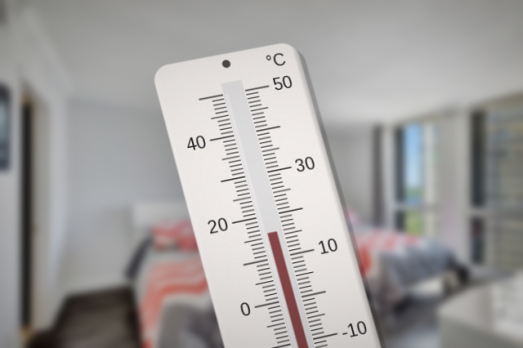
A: {"value": 16, "unit": "°C"}
